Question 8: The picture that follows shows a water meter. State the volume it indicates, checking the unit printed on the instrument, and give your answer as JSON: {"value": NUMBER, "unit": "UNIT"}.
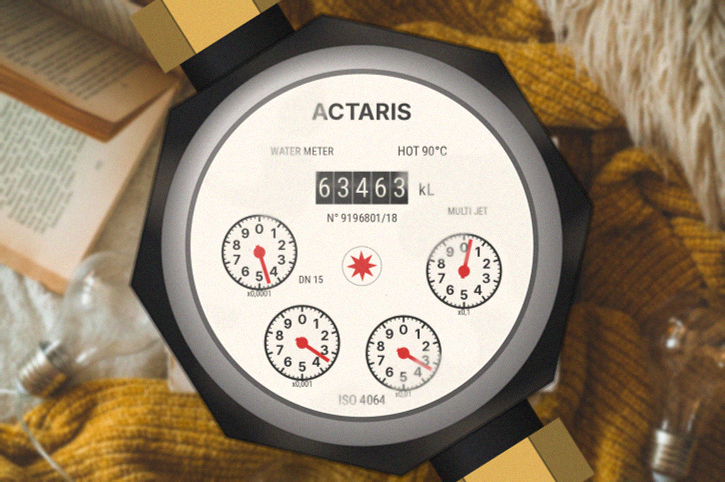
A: {"value": 63463.0334, "unit": "kL"}
